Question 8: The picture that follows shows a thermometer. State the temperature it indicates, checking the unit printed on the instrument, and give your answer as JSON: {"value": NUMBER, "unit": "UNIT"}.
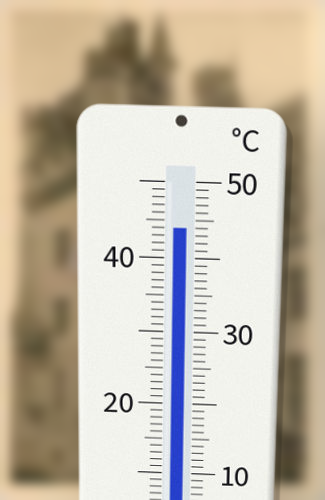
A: {"value": 44, "unit": "°C"}
